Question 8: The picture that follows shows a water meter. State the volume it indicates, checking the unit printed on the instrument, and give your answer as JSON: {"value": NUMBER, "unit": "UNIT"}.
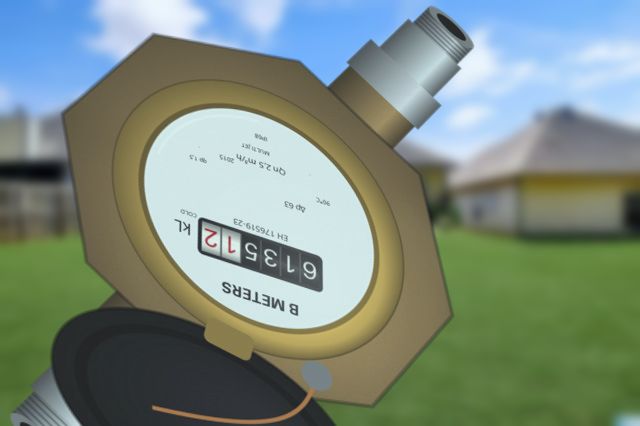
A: {"value": 6135.12, "unit": "kL"}
